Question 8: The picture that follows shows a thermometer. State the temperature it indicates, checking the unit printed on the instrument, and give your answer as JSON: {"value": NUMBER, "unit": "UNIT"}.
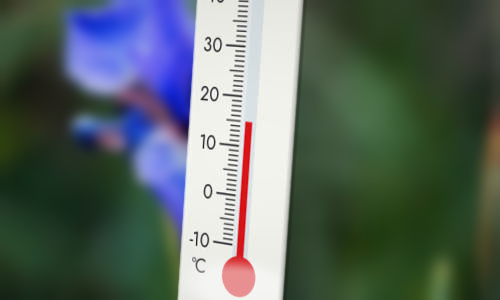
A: {"value": 15, "unit": "°C"}
